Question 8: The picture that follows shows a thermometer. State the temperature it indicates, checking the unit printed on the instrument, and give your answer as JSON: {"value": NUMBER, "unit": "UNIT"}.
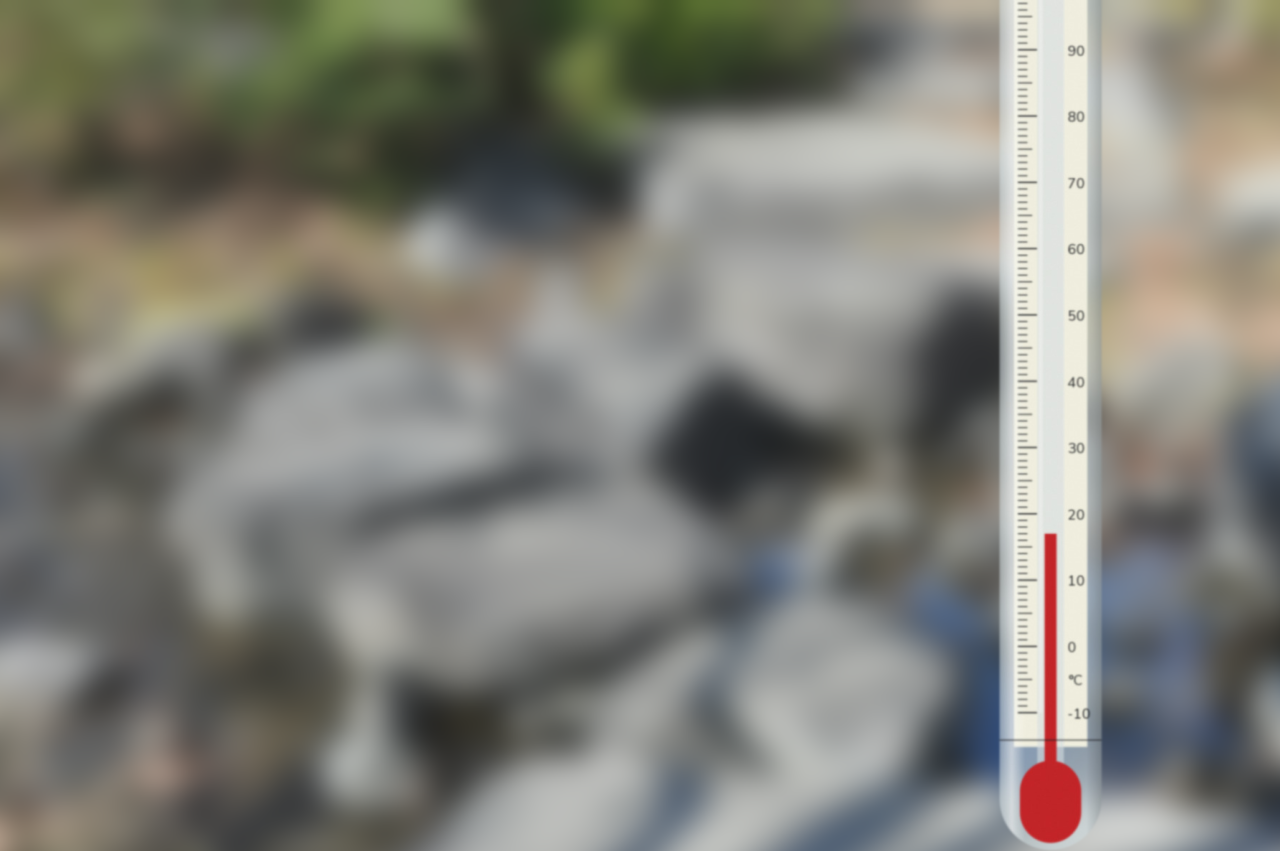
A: {"value": 17, "unit": "°C"}
